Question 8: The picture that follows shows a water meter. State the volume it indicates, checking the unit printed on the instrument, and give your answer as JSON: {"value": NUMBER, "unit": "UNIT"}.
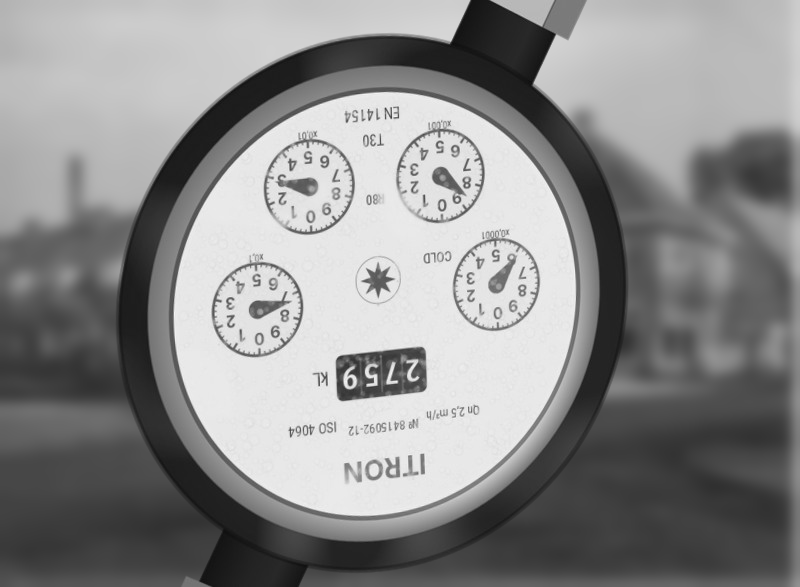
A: {"value": 2759.7286, "unit": "kL"}
